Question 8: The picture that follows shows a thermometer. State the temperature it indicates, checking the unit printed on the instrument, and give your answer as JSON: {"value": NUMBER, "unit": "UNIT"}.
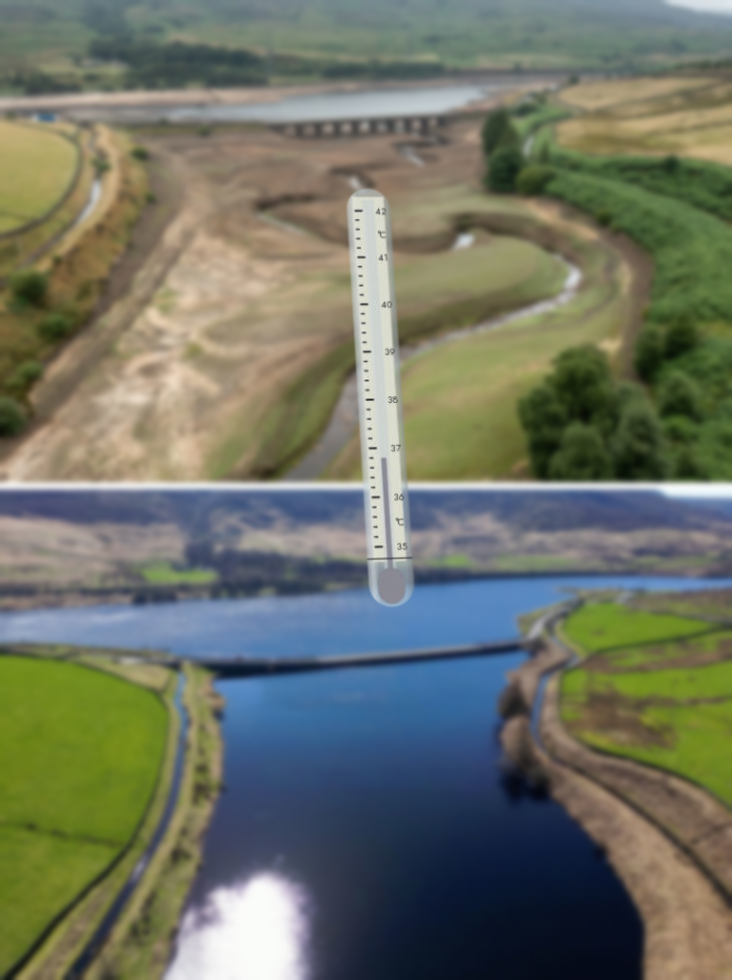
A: {"value": 36.8, "unit": "°C"}
